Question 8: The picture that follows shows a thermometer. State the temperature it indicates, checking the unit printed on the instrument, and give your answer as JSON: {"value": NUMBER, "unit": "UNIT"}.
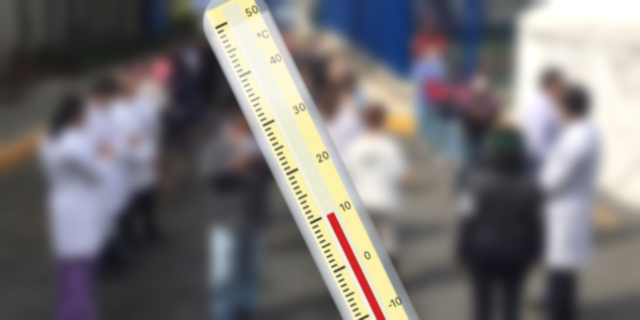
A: {"value": 10, "unit": "°C"}
